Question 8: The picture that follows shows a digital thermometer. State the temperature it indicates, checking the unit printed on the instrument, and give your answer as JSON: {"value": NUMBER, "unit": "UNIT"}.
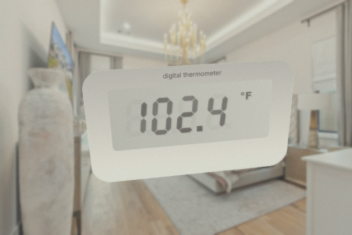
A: {"value": 102.4, "unit": "°F"}
